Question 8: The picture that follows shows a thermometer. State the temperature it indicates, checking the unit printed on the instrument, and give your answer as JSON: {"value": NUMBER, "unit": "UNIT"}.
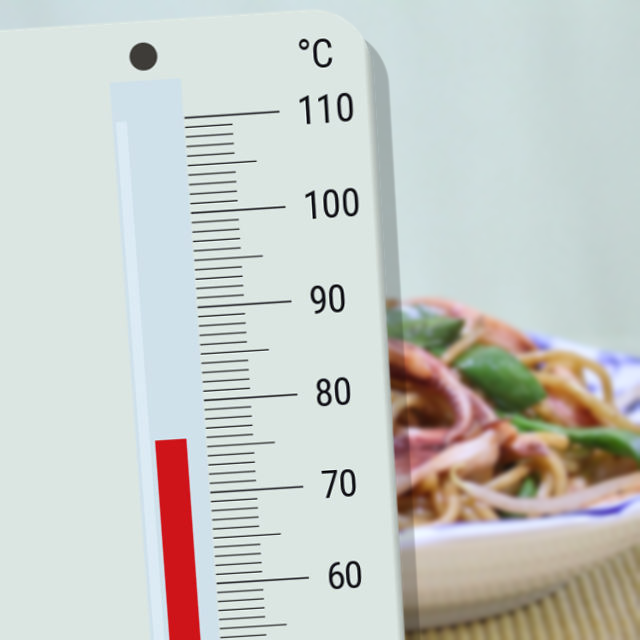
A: {"value": 76, "unit": "°C"}
